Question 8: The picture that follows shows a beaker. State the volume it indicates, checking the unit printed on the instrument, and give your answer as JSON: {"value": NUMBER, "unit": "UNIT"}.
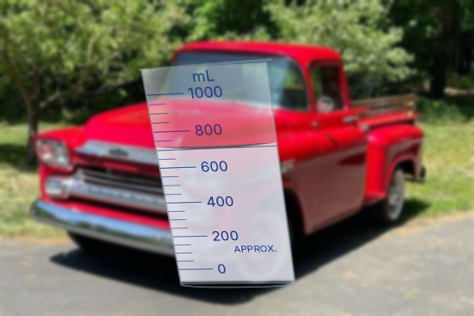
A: {"value": 700, "unit": "mL"}
